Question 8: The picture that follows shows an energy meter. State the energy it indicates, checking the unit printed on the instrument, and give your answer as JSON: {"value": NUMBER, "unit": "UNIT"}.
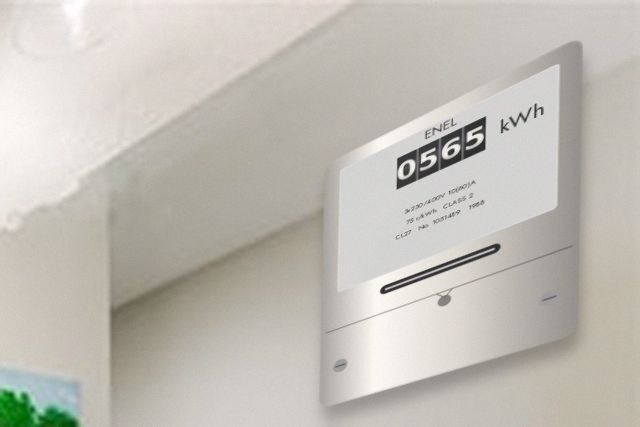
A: {"value": 565, "unit": "kWh"}
